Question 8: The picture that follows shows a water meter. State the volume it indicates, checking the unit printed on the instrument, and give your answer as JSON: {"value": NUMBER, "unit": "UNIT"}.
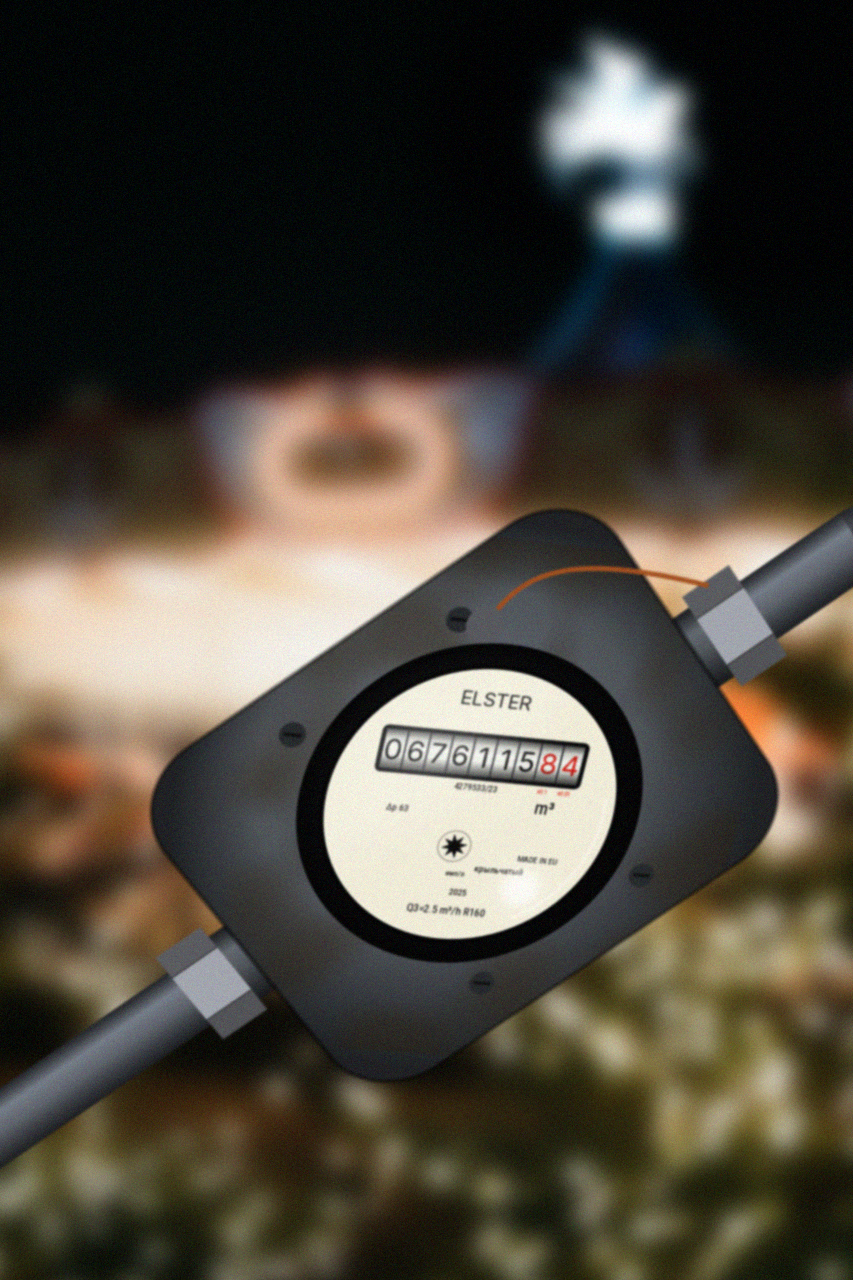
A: {"value": 676115.84, "unit": "m³"}
